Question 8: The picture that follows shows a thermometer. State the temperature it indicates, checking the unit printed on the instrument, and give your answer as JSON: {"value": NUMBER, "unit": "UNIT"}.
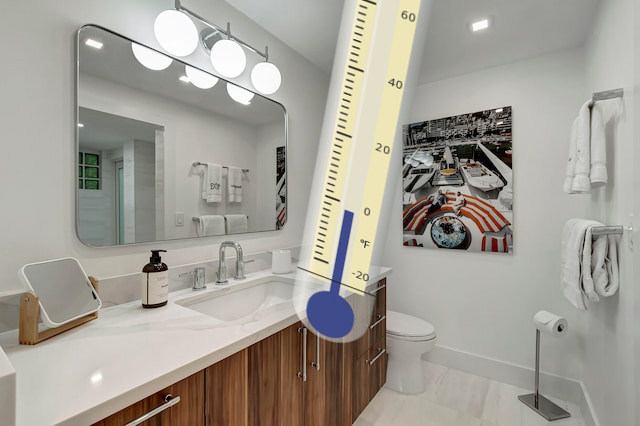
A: {"value": -2, "unit": "°F"}
